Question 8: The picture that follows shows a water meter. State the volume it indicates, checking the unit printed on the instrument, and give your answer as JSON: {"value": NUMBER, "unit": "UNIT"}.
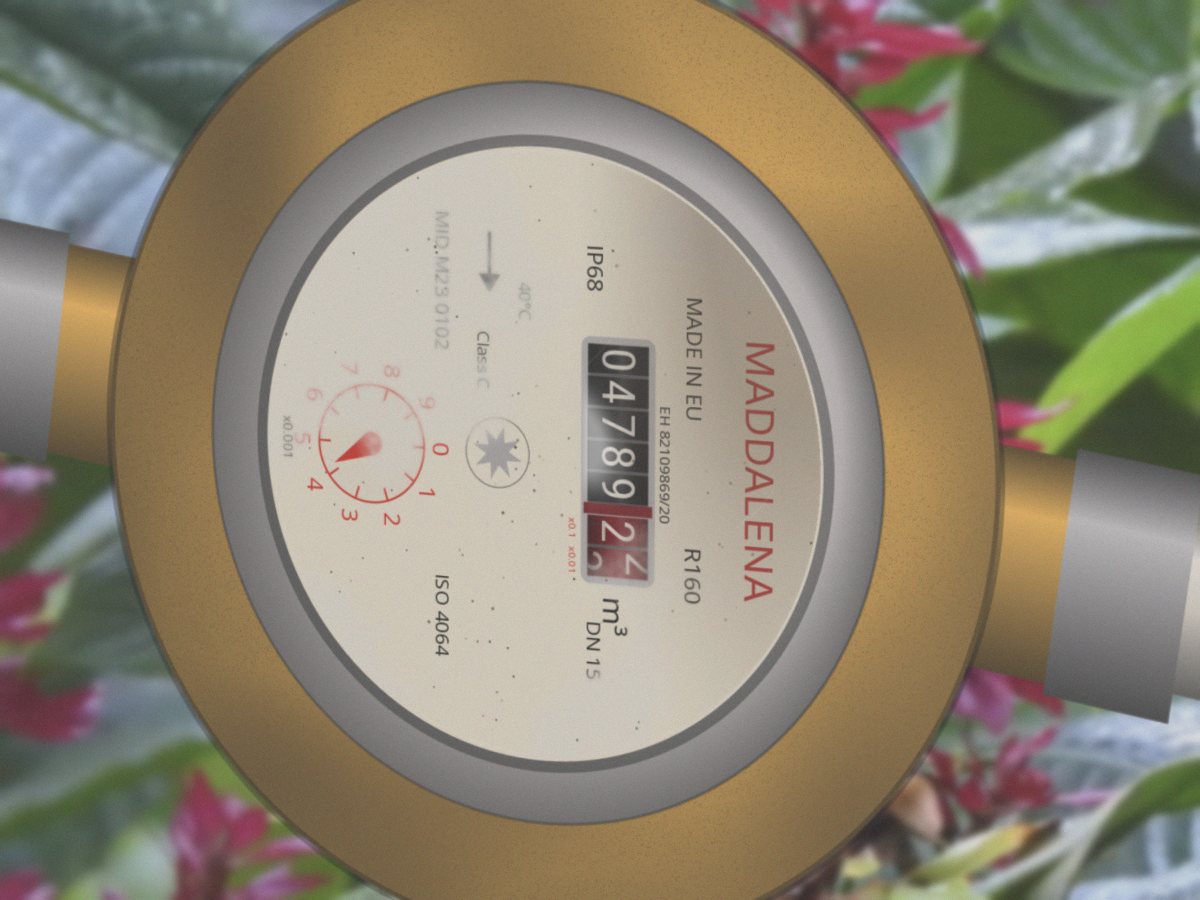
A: {"value": 4789.224, "unit": "m³"}
